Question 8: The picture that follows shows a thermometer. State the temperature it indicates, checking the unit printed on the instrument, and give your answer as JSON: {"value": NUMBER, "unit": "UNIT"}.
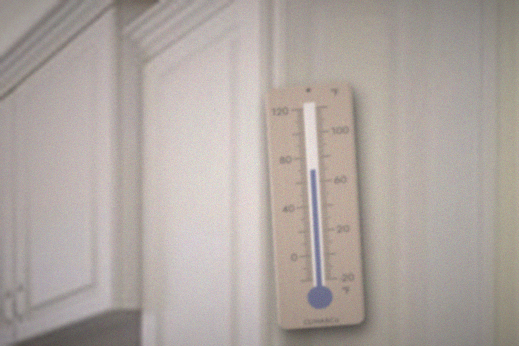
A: {"value": 70, "unit": "°F"}
